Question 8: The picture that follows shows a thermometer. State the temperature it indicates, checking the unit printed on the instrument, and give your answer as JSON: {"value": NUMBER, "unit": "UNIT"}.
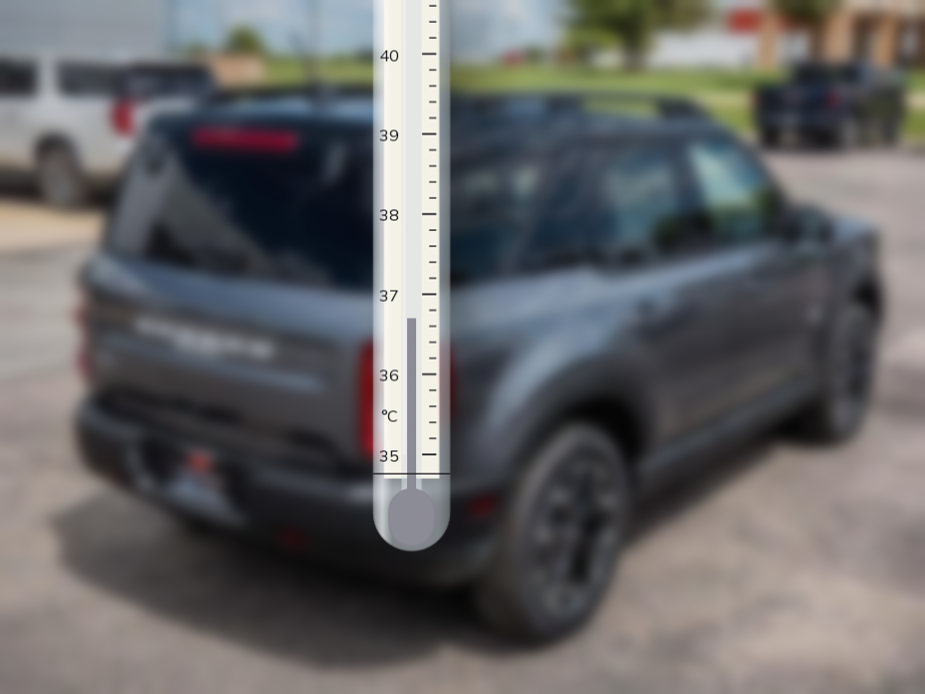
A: {"value": 36.7, "unit": "°C"}
